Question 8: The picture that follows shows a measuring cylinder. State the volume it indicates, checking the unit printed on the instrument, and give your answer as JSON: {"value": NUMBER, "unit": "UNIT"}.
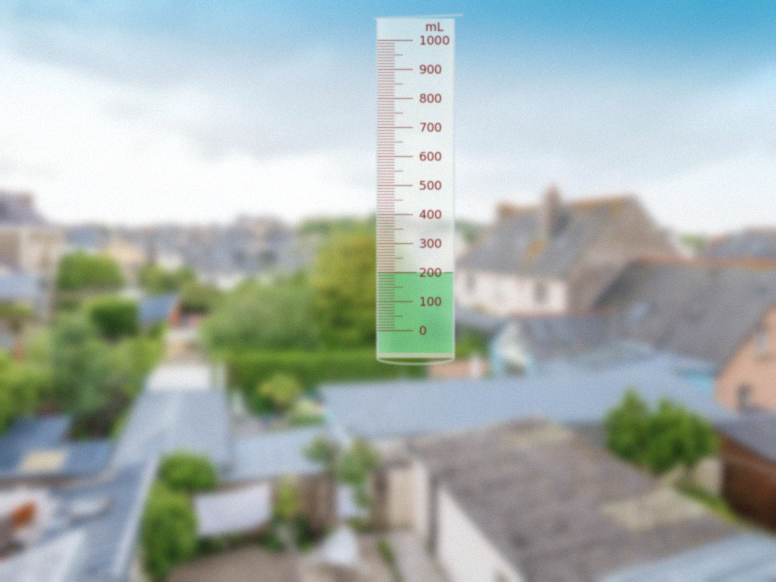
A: {"value": 200, "unit": "mL"}
